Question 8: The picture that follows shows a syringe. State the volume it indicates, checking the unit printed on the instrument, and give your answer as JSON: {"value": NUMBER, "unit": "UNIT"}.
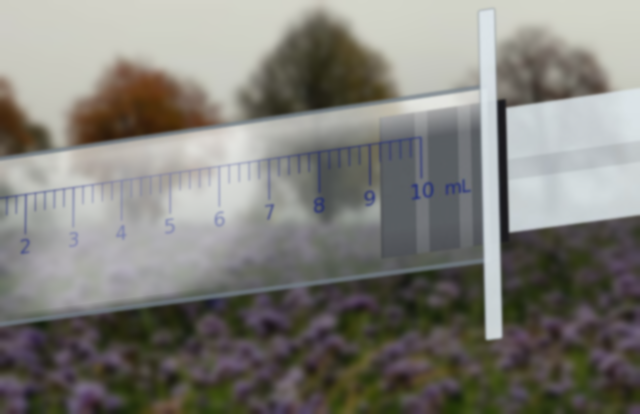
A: {"value": 9.2, "unit": "mL"}
